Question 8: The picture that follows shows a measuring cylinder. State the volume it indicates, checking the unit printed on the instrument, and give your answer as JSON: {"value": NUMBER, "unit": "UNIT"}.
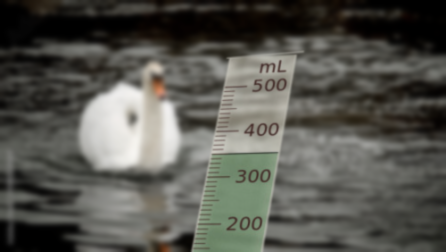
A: {"value": 350, "unit": "mL"}
